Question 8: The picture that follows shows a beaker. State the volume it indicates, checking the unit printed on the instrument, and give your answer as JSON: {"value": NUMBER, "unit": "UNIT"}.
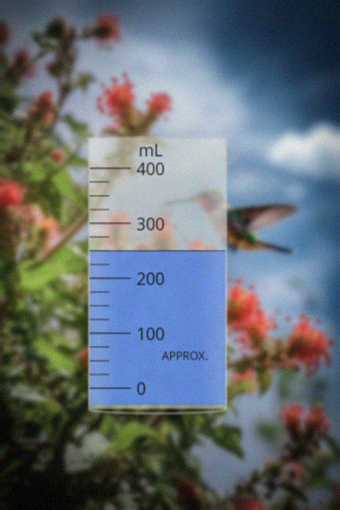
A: {"value": 250, "unit": "mL"}
